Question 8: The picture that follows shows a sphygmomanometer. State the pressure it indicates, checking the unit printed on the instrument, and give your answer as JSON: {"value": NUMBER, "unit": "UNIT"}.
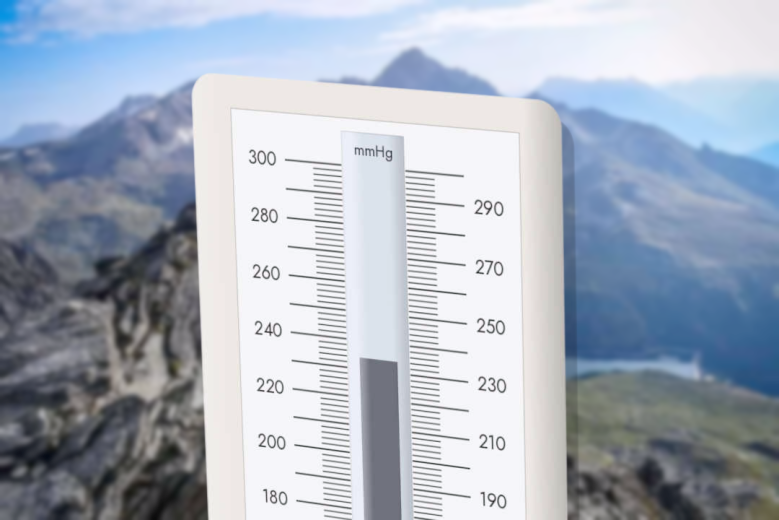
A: {"value": 234, "unit": "mmHg"}
